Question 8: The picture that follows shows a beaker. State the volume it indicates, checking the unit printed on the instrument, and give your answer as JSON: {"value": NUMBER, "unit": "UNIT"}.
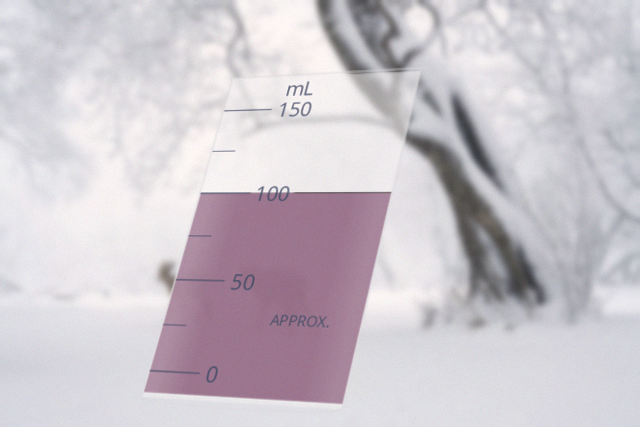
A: {"value": 100, "unit": "mL"}
